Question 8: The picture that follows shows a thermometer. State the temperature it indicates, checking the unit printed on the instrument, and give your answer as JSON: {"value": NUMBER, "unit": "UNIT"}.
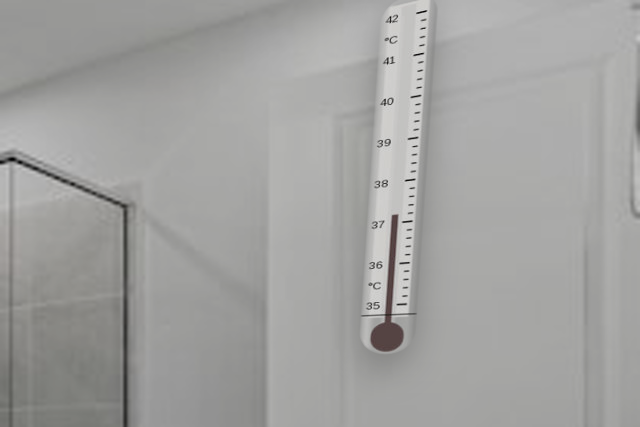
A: {"value": 37.2, "unit": "°C"}
